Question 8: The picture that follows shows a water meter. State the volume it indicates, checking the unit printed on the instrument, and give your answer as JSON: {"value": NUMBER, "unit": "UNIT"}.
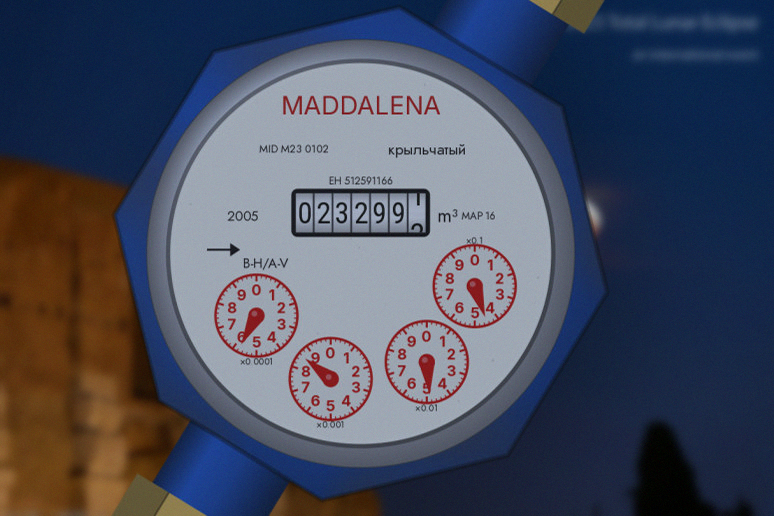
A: {"value": 232991.4485, "unit": "m³"}
